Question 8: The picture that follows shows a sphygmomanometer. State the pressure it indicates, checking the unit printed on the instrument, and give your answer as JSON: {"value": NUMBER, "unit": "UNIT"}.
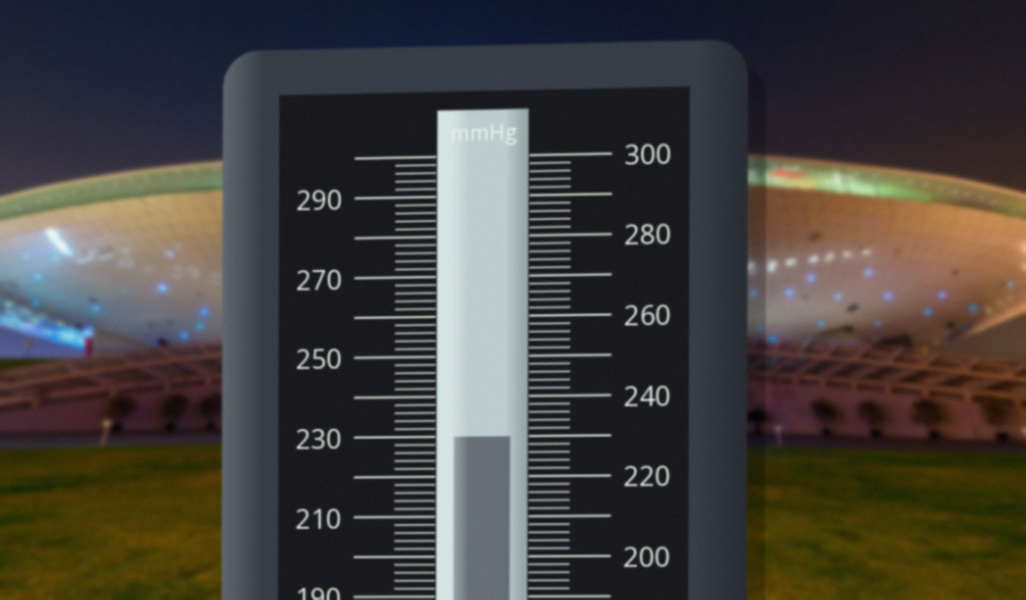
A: {"value": 230, "unit": "mmHg"}
